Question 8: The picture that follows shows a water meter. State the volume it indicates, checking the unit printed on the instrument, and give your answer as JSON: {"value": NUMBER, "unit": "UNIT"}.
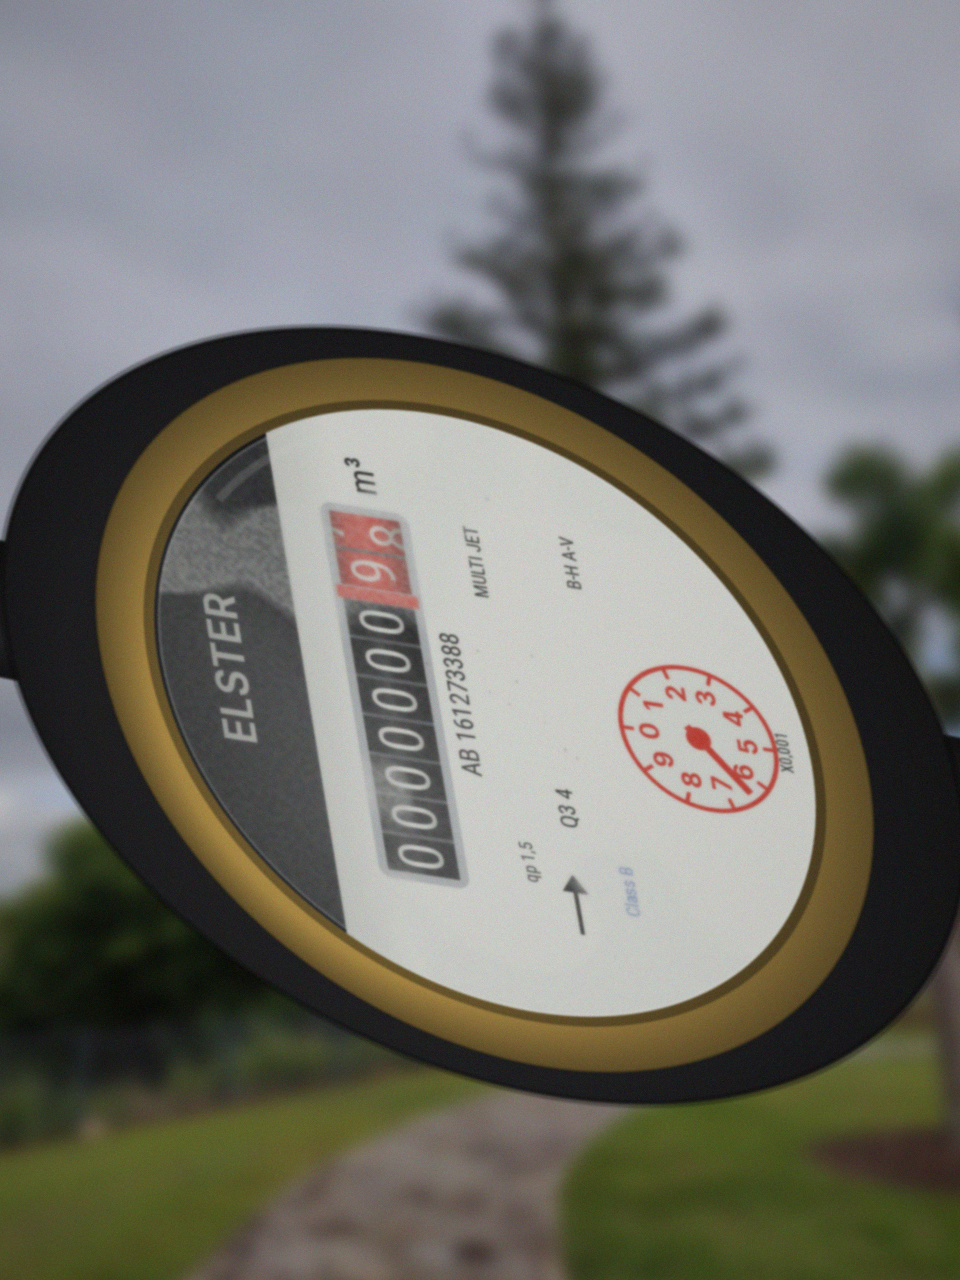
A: {"value": 0.976, "unit": "m³"}
